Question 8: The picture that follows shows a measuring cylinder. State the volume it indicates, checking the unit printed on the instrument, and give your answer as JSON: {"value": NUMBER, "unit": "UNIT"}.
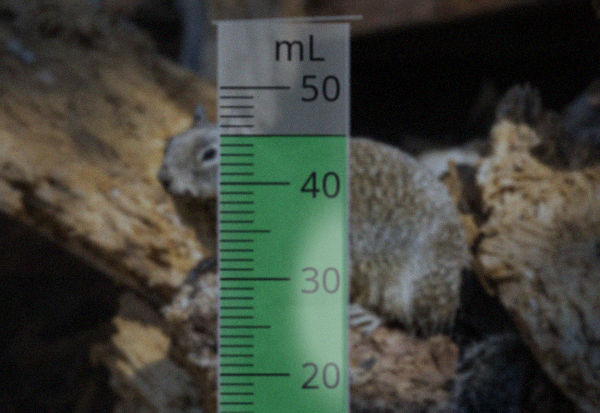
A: {"value": 45, "unit": "mL"}
